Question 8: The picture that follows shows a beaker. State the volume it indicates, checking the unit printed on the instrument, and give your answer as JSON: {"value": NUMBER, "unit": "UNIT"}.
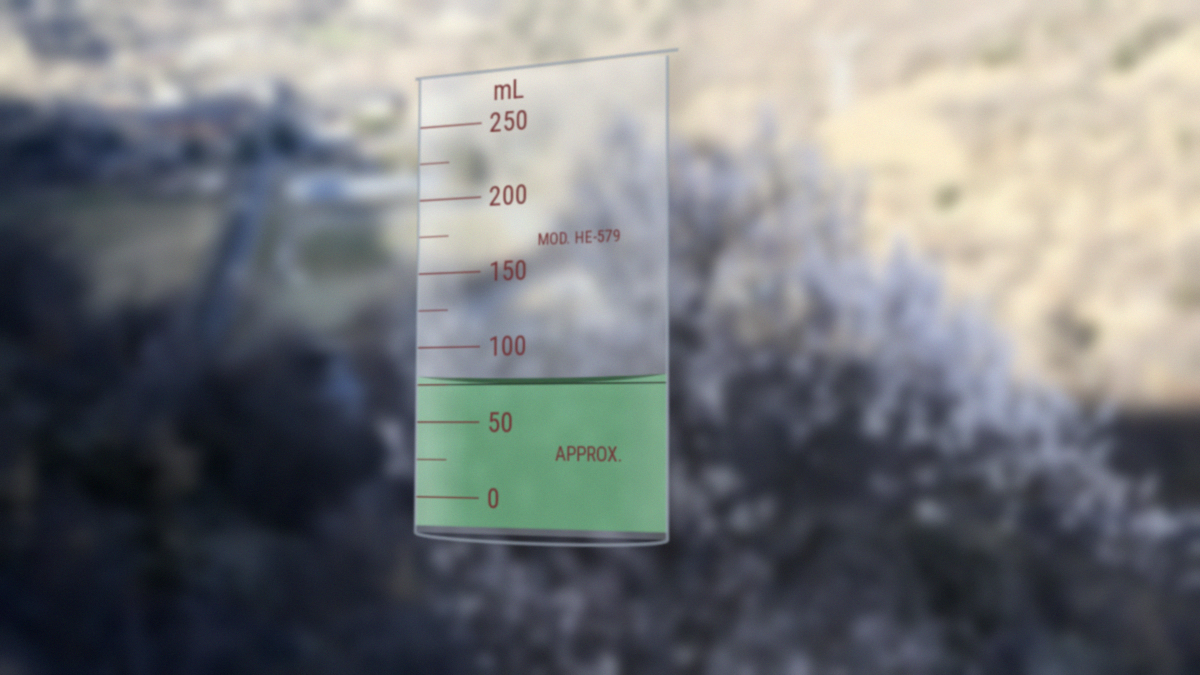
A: {"value": 75, "unit": "mL"}
